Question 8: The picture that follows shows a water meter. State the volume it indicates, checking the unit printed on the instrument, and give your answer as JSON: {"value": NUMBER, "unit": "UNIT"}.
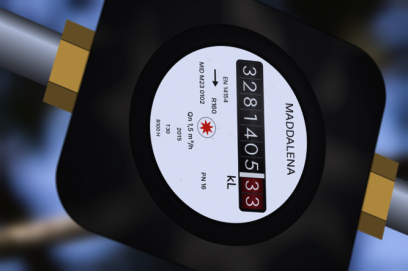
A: {"value": 3281405.33, "unit": "kL"}
